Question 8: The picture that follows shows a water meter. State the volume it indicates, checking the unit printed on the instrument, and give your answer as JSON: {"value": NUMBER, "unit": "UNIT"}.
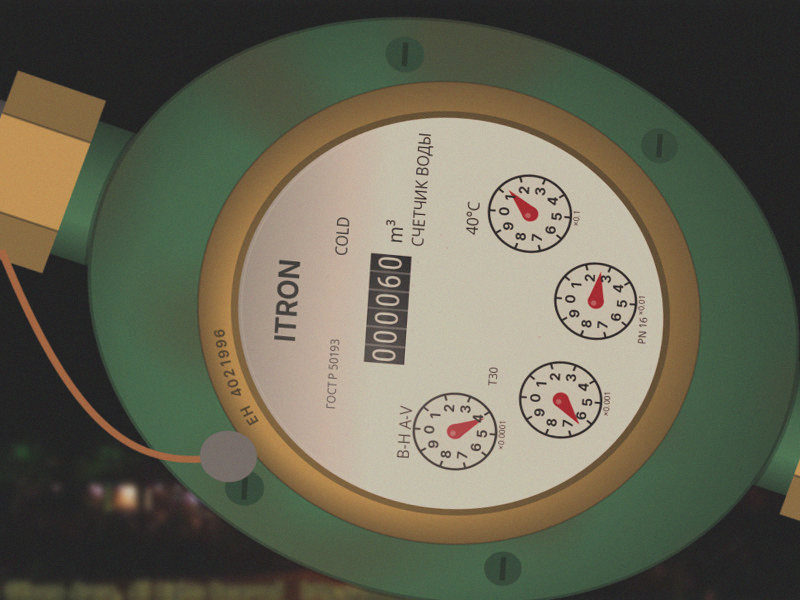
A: {"value": 60.1264, "unit": "m³"}
